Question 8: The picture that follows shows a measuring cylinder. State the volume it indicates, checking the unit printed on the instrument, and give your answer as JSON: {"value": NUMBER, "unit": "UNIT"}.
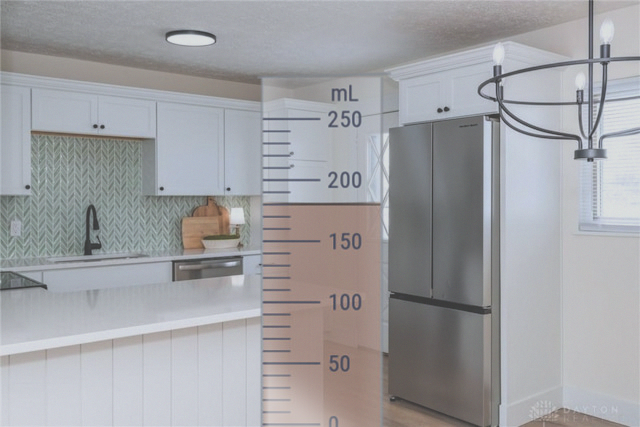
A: {"value": 180, "unit": "mL"}
